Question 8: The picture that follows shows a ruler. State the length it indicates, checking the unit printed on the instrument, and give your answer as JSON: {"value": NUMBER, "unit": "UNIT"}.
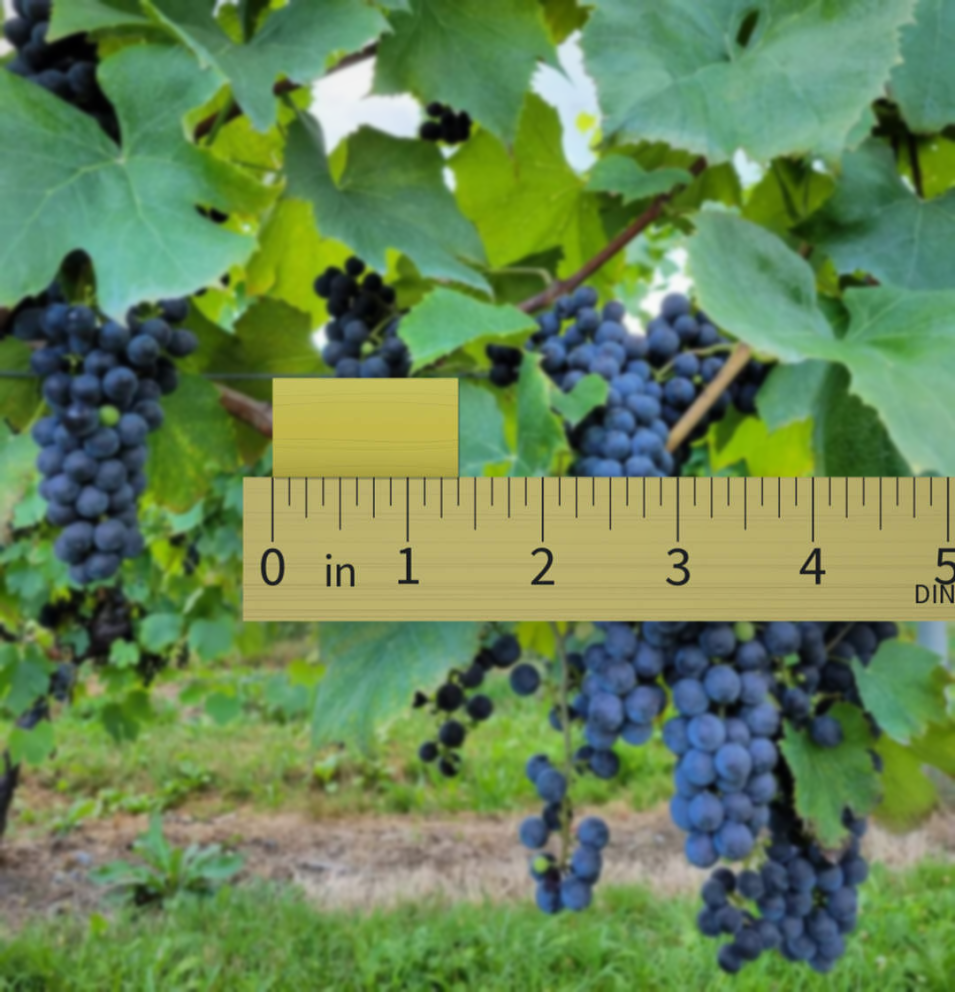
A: {"value": 1.375, "unit": "in"}
